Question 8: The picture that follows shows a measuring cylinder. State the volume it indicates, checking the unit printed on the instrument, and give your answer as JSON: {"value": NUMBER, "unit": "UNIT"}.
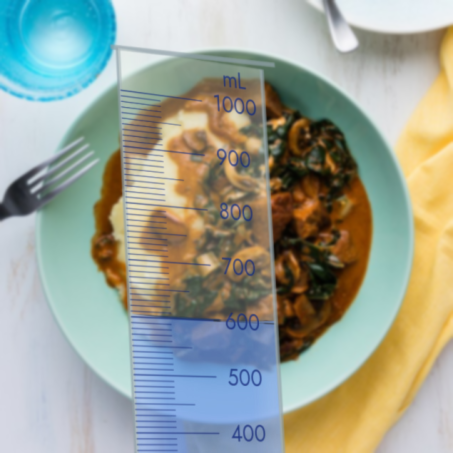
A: {"value": 600, "unit": "mL"}
